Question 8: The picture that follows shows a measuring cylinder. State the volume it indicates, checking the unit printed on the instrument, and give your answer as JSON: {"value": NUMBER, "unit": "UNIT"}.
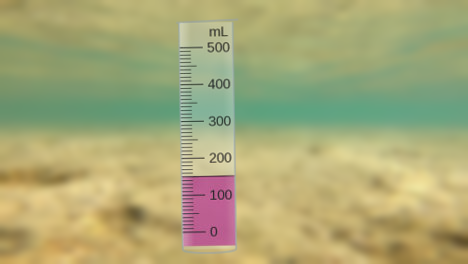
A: {"value": 150, "unit": "mL"}
